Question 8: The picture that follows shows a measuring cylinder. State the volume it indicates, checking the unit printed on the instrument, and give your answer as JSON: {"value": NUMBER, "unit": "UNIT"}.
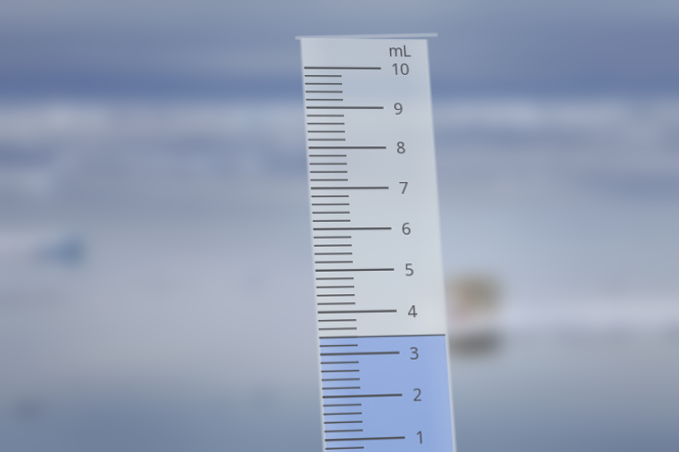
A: {"value": 3.4, "unit": "mL"}
